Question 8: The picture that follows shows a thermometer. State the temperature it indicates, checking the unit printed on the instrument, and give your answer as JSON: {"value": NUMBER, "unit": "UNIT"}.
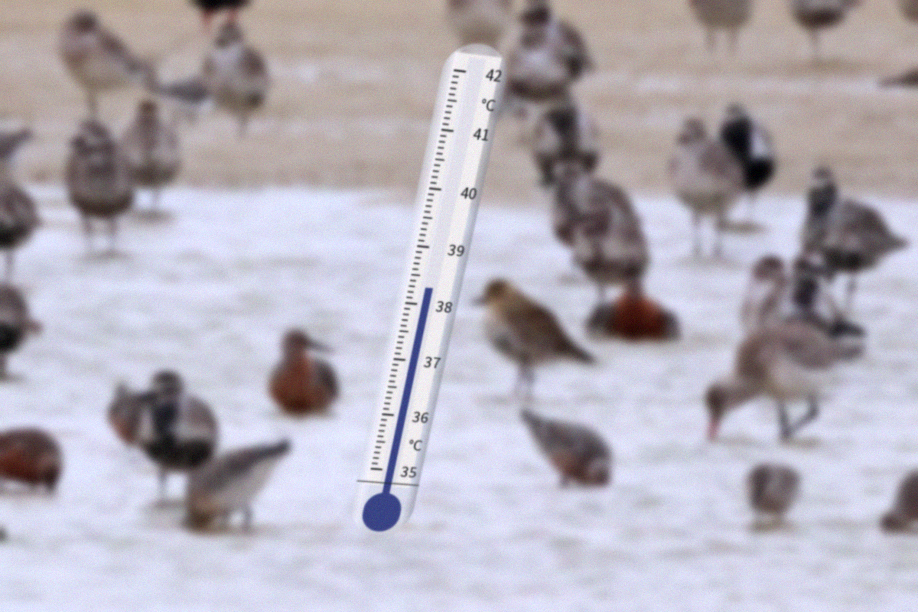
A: {"value": 38.3, "unit": "°C"}
